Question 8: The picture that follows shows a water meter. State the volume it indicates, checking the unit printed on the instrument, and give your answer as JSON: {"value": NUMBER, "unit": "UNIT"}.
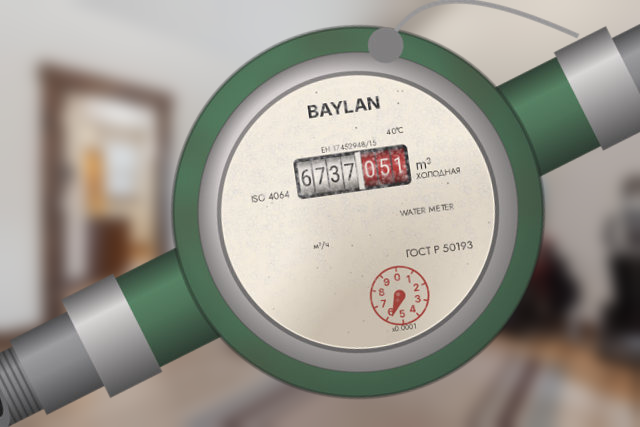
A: {"value": 6737.0515, "unit": "m³"}
